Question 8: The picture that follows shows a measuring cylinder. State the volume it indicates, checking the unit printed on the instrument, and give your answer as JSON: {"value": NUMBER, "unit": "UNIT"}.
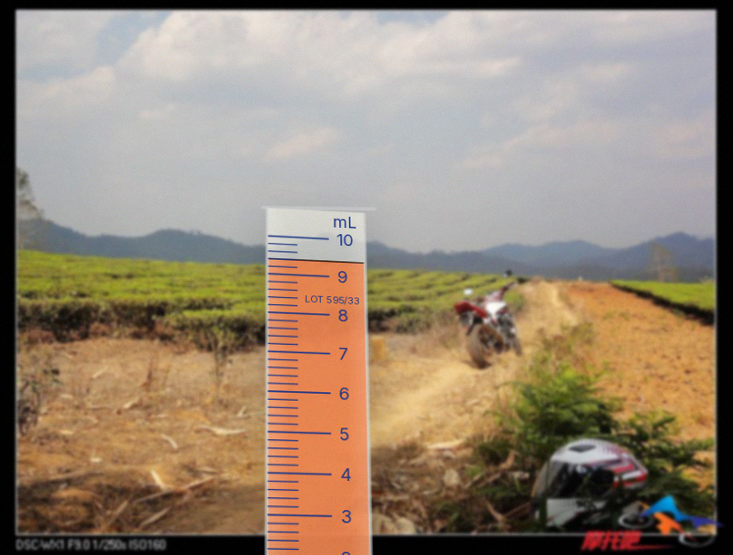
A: {"value": 9.4, "unit": "mL"}
